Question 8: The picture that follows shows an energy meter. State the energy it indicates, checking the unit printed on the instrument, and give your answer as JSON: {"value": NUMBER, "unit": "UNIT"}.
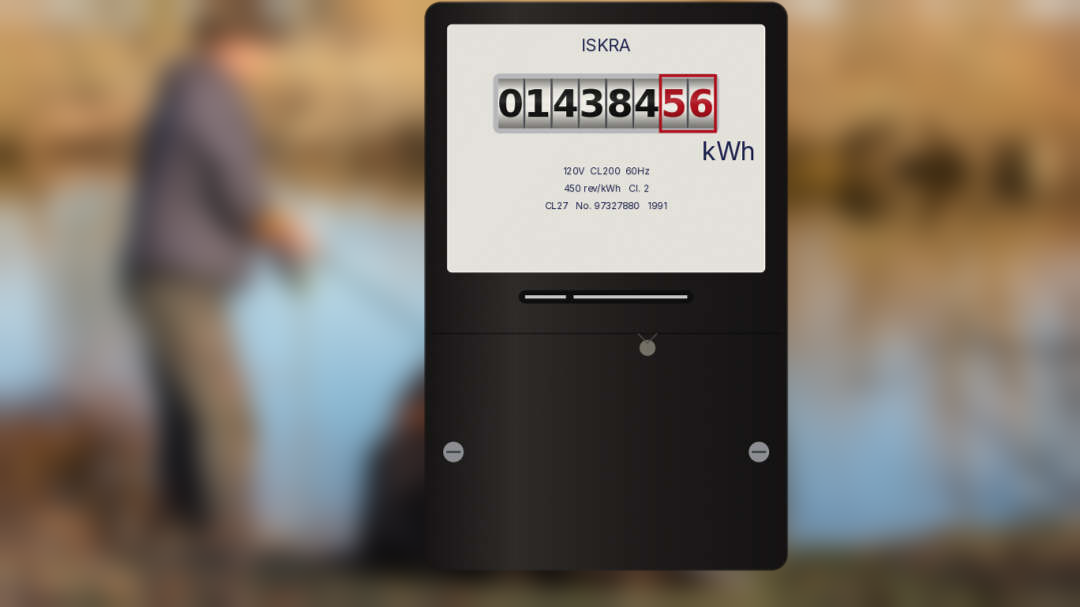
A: {"value": 14384.56, "unit": "kWh"}
